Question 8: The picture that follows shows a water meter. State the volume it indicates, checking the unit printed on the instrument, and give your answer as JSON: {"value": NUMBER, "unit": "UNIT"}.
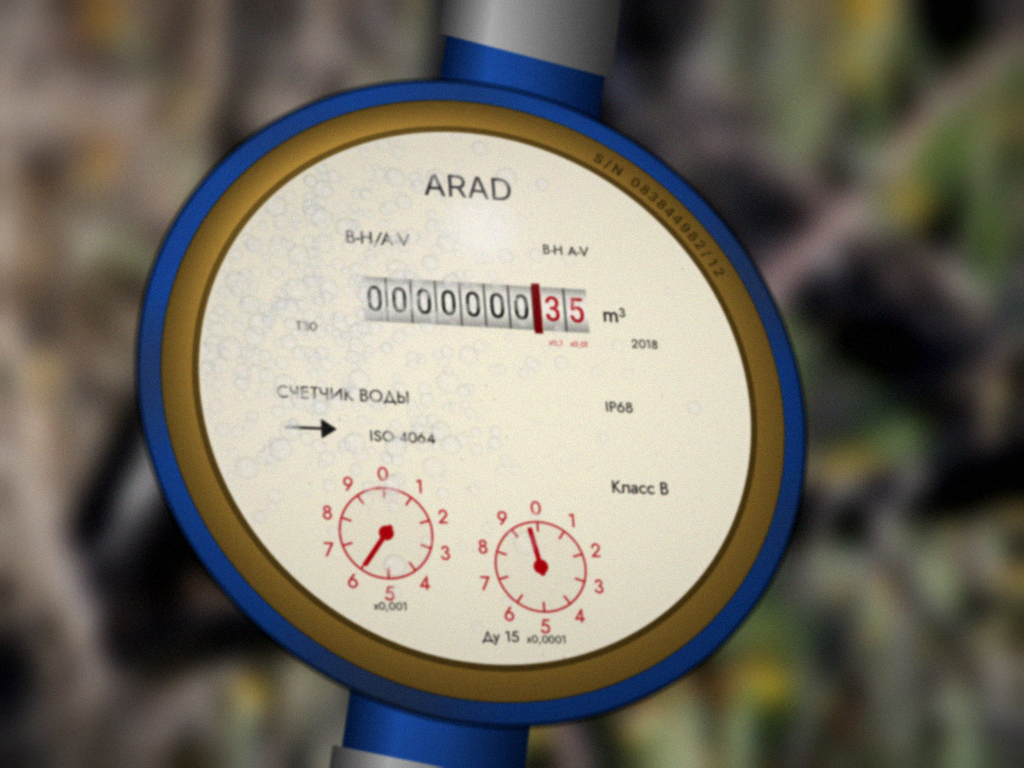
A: {"value": 0.3559, "unit": "m³"}
